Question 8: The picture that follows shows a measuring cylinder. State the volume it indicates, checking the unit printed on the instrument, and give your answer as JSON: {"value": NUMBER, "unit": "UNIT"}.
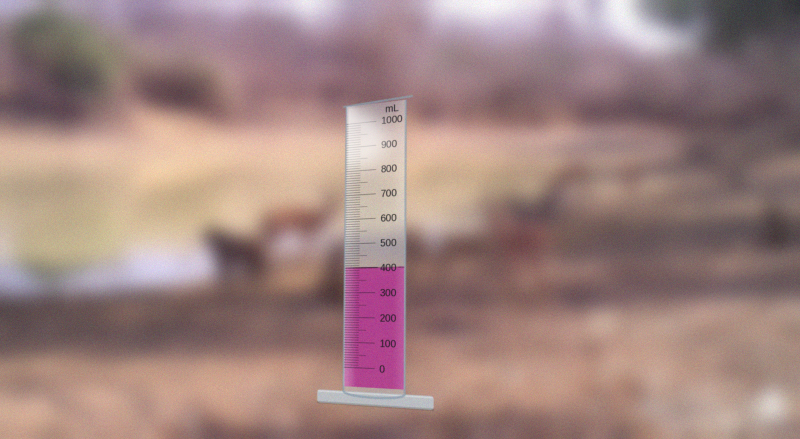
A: {"value": 400, "unit": "mL"}
